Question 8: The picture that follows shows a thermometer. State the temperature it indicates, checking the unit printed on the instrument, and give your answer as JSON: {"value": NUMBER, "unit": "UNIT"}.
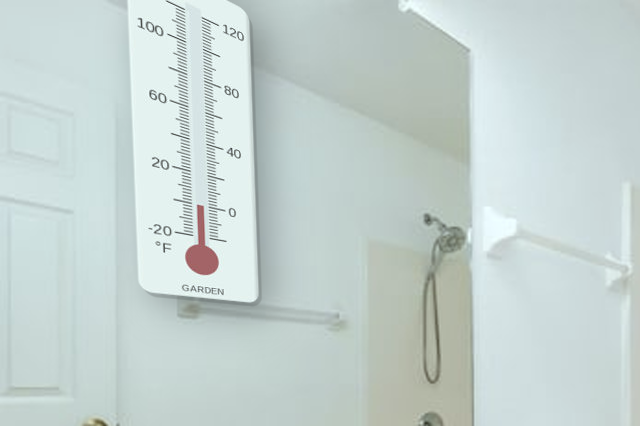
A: {"value": 0, "unit": "°F"}
